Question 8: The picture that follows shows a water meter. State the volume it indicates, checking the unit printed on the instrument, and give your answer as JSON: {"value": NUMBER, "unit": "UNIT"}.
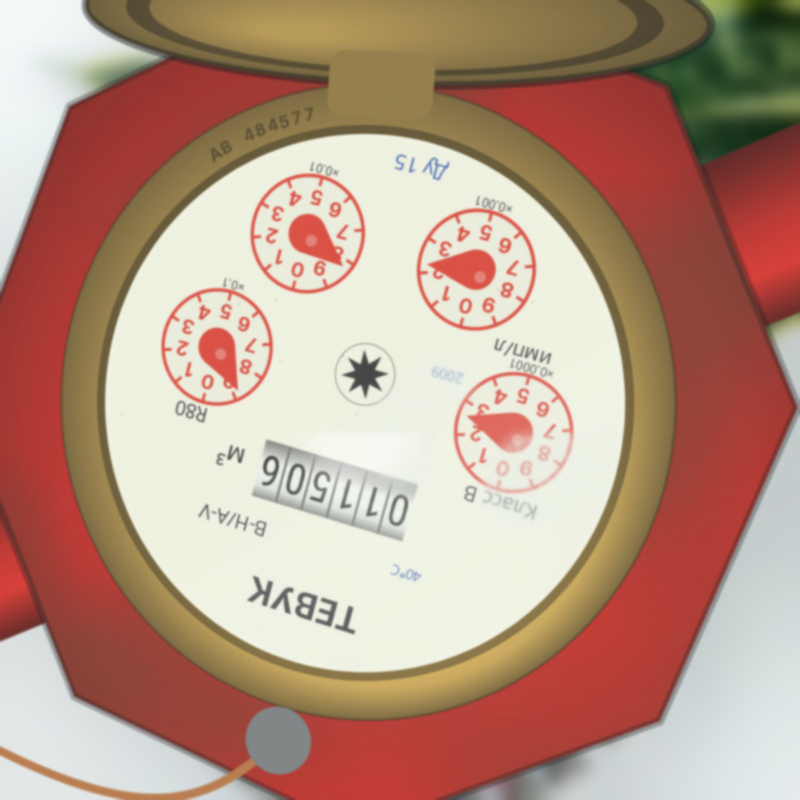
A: {"value": 11506.8822, "unit": "m³"}
